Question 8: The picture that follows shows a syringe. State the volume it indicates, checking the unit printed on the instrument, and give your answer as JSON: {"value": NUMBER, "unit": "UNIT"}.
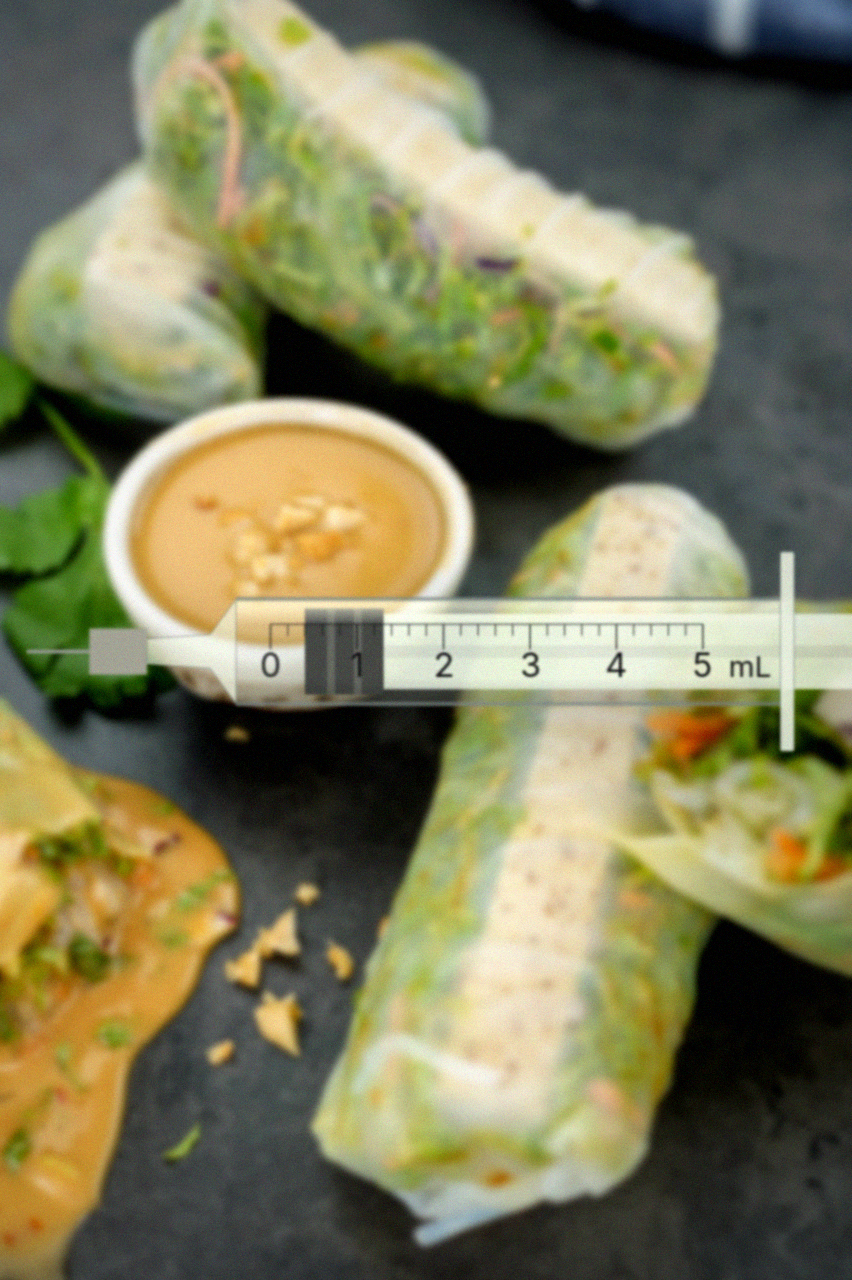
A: {"value": 0.4, "unit": "mL"}
